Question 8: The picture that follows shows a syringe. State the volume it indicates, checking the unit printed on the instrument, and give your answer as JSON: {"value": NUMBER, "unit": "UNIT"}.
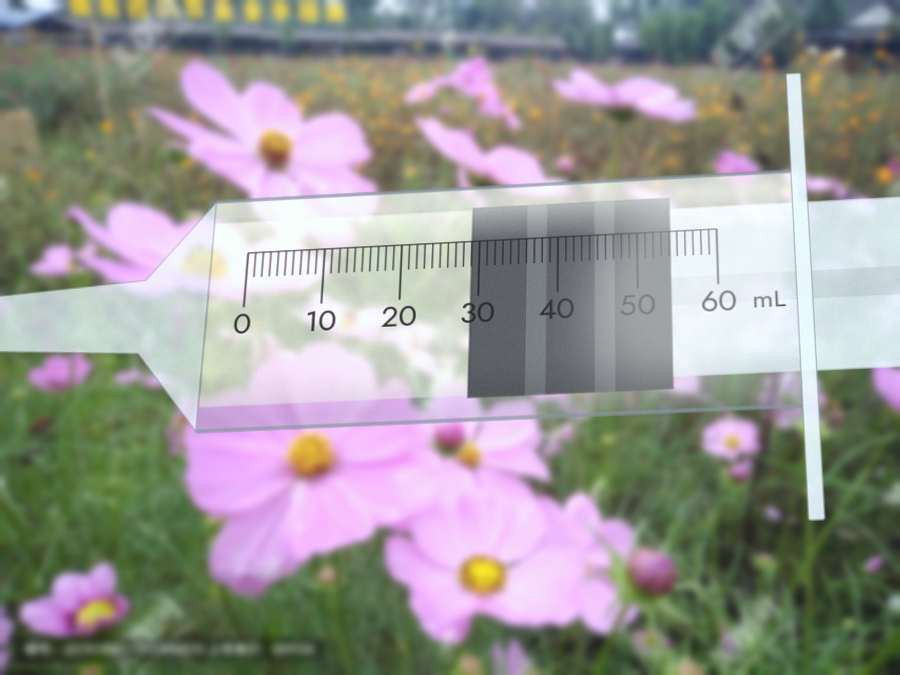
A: {"value": 29, "unit": "mL"}
